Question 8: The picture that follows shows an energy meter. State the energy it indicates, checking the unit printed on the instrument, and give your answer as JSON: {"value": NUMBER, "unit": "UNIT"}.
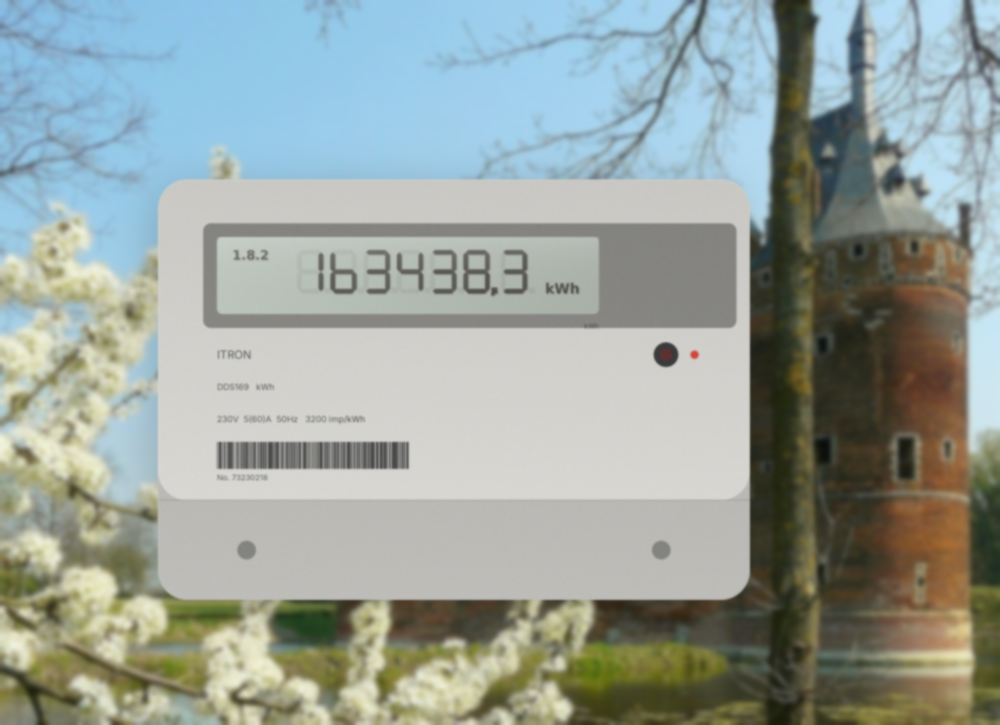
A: {"value": 163438.3, "unit": "kWh"}
